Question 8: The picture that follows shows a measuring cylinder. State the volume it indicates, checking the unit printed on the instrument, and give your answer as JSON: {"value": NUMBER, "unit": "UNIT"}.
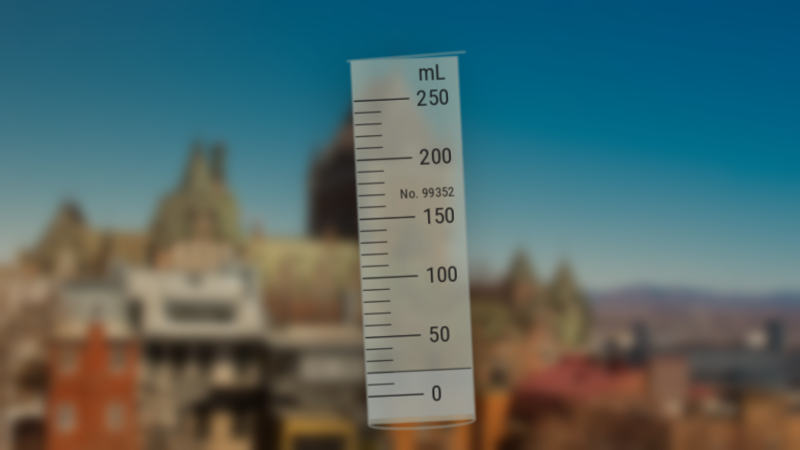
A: {"value": 20, "unit": "mL"}
